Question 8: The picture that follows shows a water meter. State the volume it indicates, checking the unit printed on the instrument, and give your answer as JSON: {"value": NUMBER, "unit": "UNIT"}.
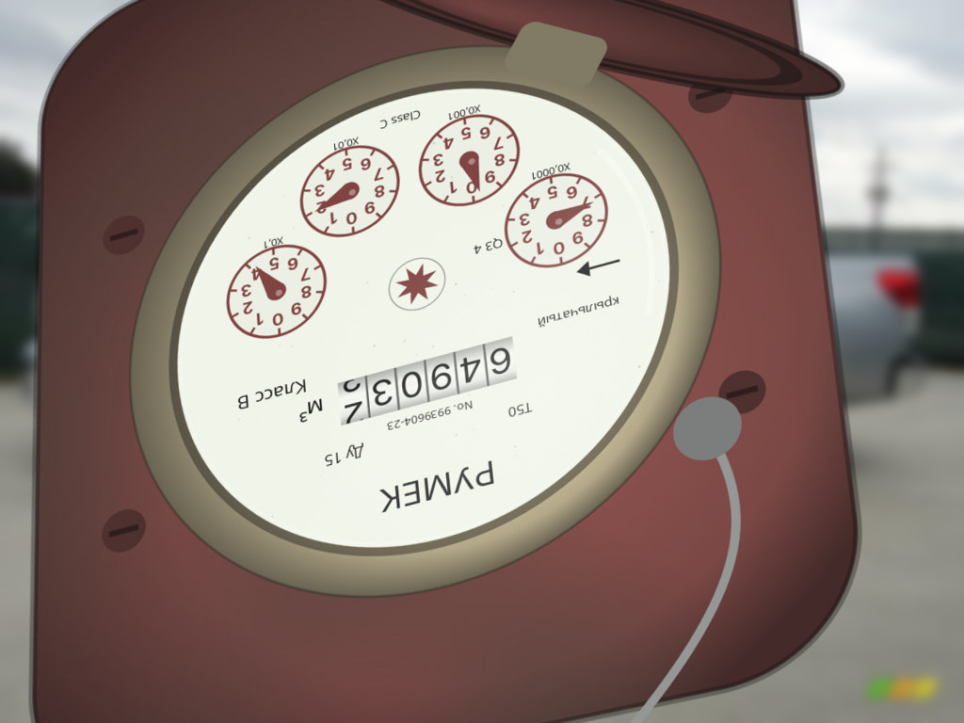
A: {"value": 649032.4197, "unit": "m³"}
